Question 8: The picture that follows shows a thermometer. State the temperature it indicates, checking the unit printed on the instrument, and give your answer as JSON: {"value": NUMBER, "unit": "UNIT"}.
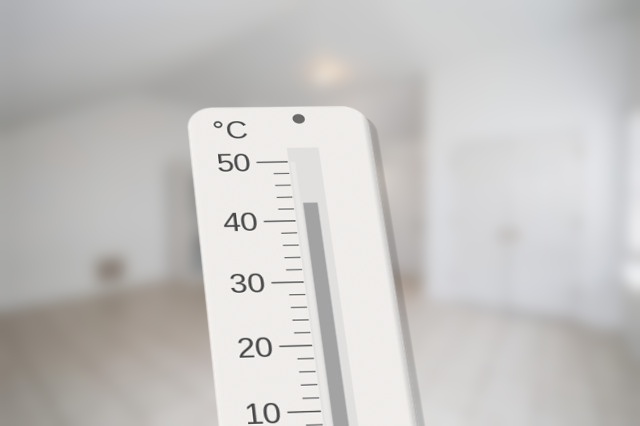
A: {"value": 43, "unit": "°C"}
